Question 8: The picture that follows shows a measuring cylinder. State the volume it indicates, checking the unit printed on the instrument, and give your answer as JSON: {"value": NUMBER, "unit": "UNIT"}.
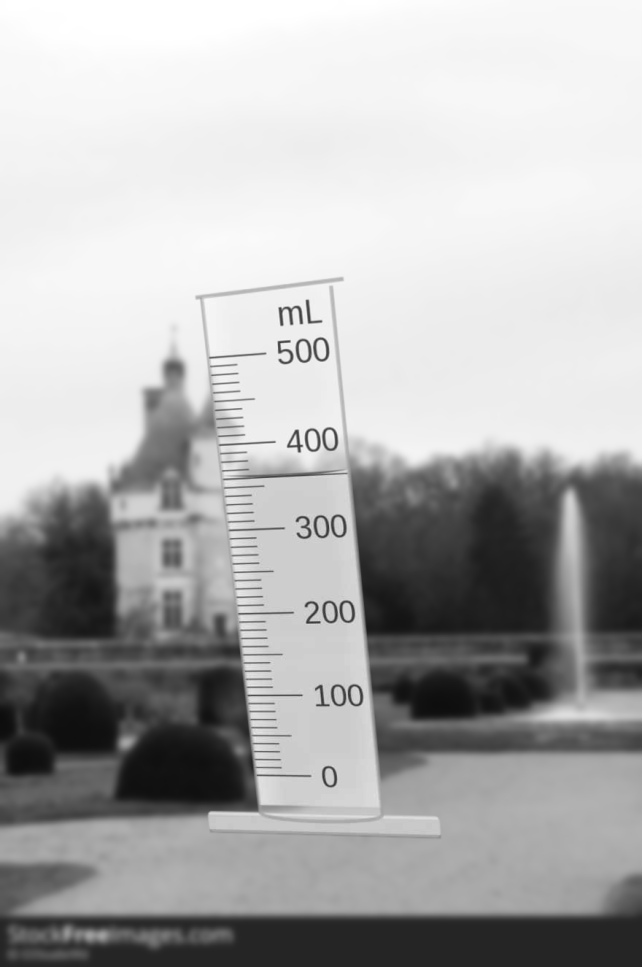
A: {"value": 360, "unit": "mL"}
